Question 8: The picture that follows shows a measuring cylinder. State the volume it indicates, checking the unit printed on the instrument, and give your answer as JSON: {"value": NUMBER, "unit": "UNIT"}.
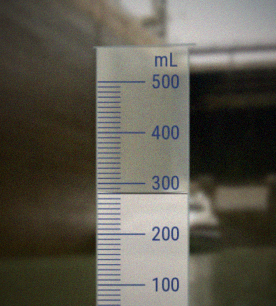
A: {"value": 280, "unit": "mL"}
